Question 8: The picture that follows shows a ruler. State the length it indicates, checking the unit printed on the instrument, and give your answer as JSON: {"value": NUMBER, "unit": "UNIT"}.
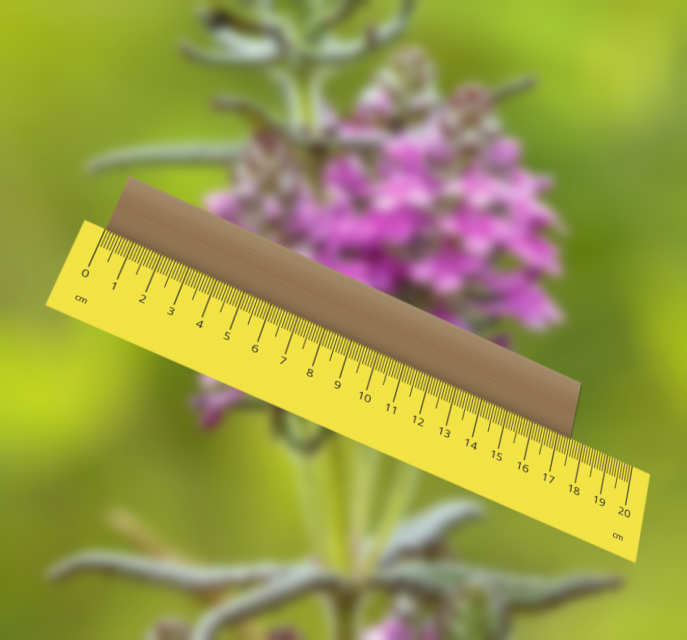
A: {"value": 17.5, "unit": "cm"}
